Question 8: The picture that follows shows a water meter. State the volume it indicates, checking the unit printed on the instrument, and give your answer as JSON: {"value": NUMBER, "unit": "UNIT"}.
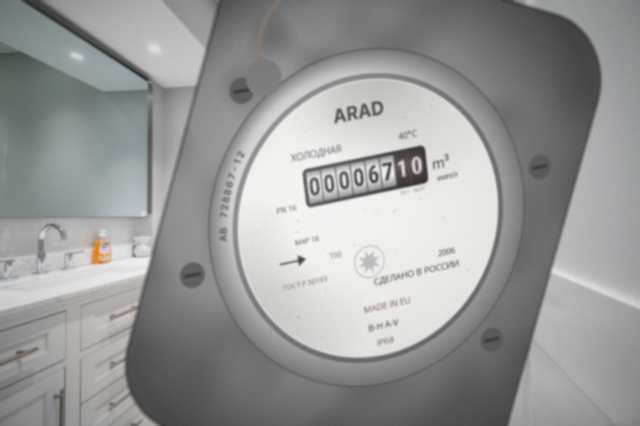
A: {"value": 67.10, "unit": "m³"}
